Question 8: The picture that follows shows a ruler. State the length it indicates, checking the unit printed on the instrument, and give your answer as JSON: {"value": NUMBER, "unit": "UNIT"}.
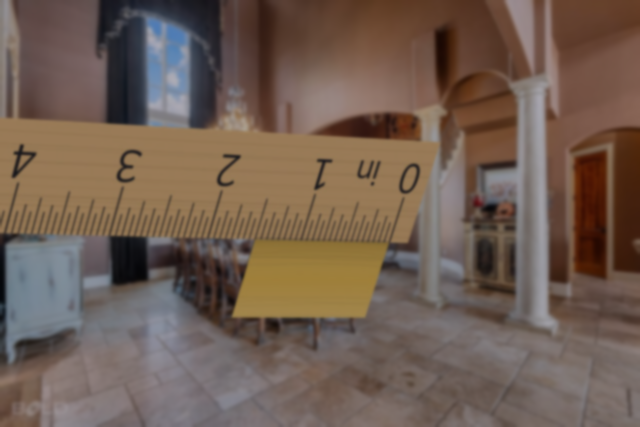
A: {"value": 1.5, "unit": "in"}
